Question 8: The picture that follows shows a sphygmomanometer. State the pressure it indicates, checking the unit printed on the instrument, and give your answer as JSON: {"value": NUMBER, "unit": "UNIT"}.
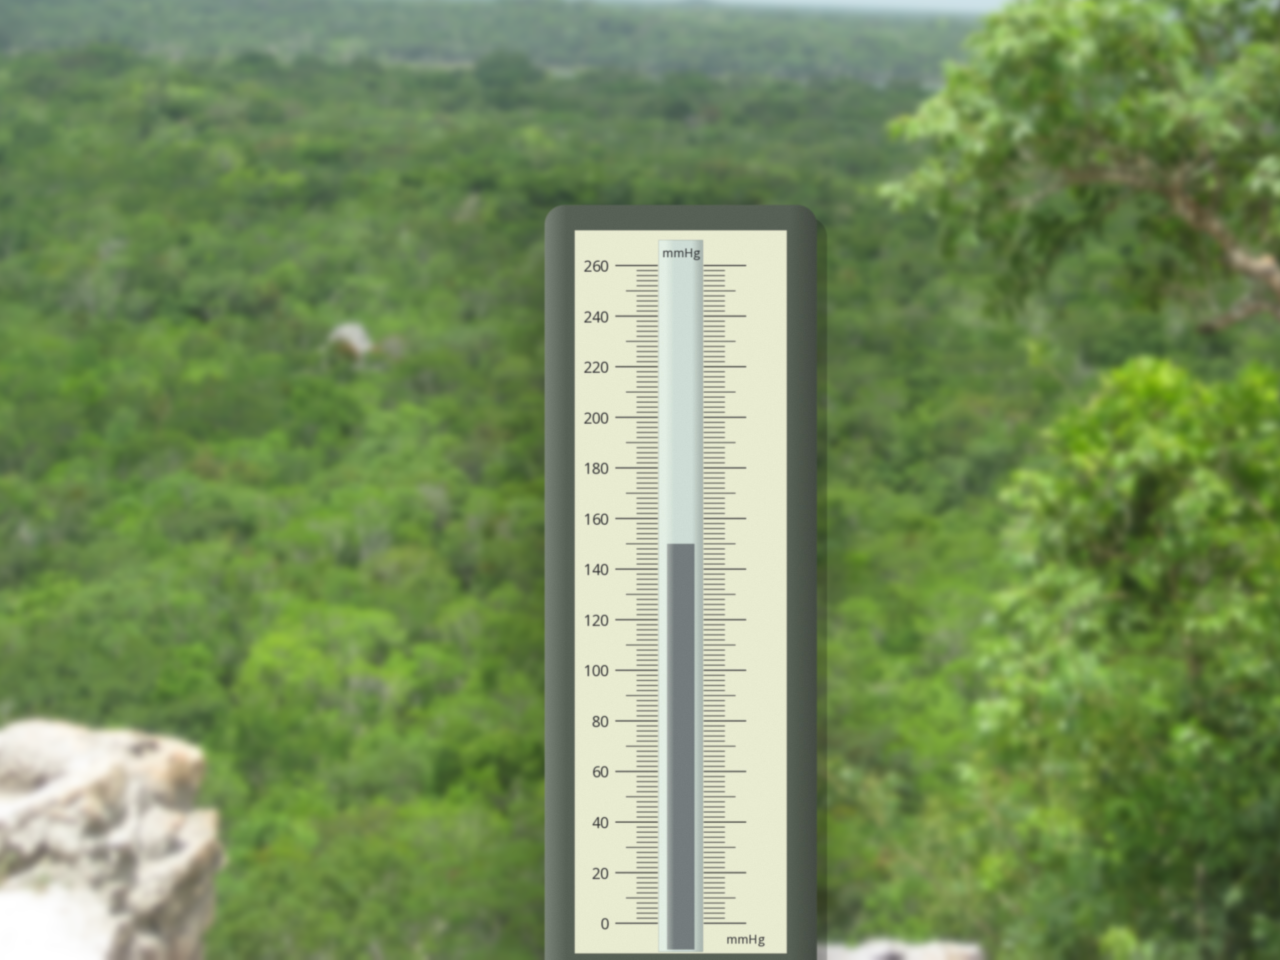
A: {"value": 150, "unit": "mmHg"}
